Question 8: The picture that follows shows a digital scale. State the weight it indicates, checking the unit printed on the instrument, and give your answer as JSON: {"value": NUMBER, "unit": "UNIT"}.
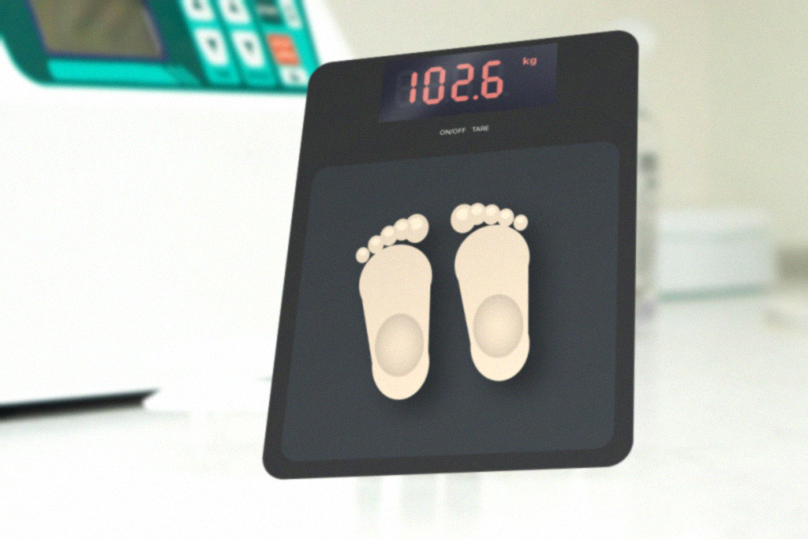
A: {"value": 102.6, "unit": "kg"}
